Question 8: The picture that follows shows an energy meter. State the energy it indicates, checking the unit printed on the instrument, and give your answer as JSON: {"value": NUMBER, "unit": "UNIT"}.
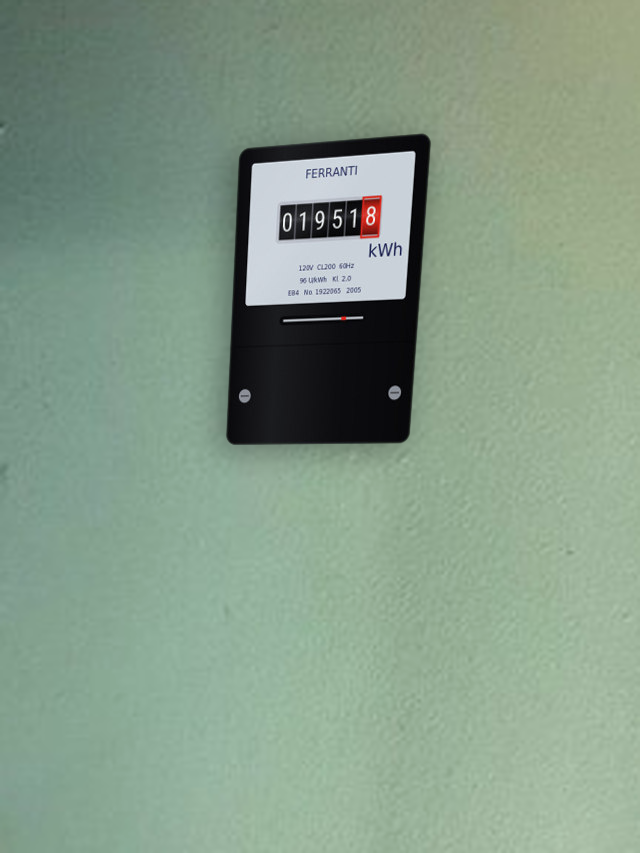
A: {"value": 1951.8, "unit": "kWh"}
